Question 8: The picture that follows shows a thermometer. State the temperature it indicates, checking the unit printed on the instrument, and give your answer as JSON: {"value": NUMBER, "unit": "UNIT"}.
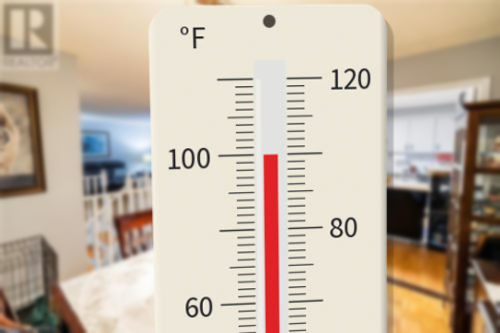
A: {"value": 100, "unit": "°F"}
